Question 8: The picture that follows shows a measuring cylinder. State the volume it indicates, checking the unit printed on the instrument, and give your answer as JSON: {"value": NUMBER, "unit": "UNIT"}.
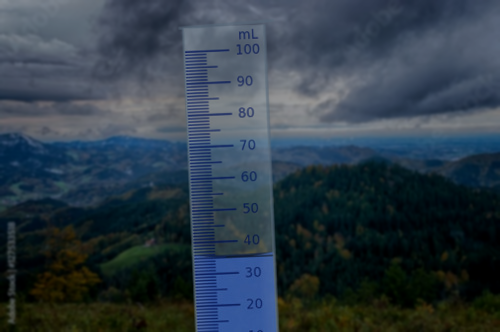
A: {"value": 35, "unit": "mL"}
